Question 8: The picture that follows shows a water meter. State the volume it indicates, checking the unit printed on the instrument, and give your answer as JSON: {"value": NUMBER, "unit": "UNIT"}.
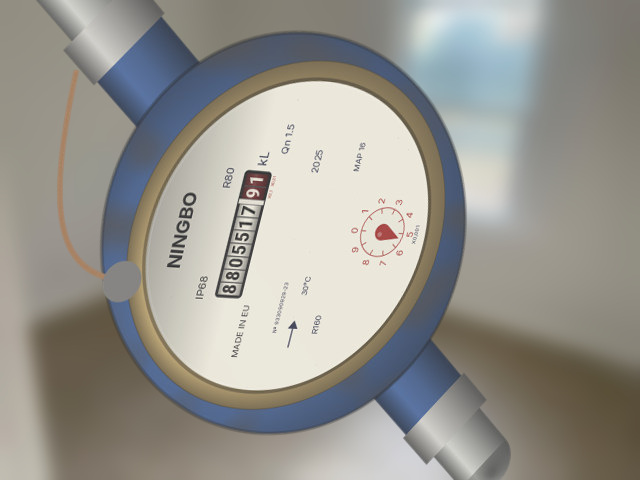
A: {"value": 8805517.915, "unit": "kL"}
